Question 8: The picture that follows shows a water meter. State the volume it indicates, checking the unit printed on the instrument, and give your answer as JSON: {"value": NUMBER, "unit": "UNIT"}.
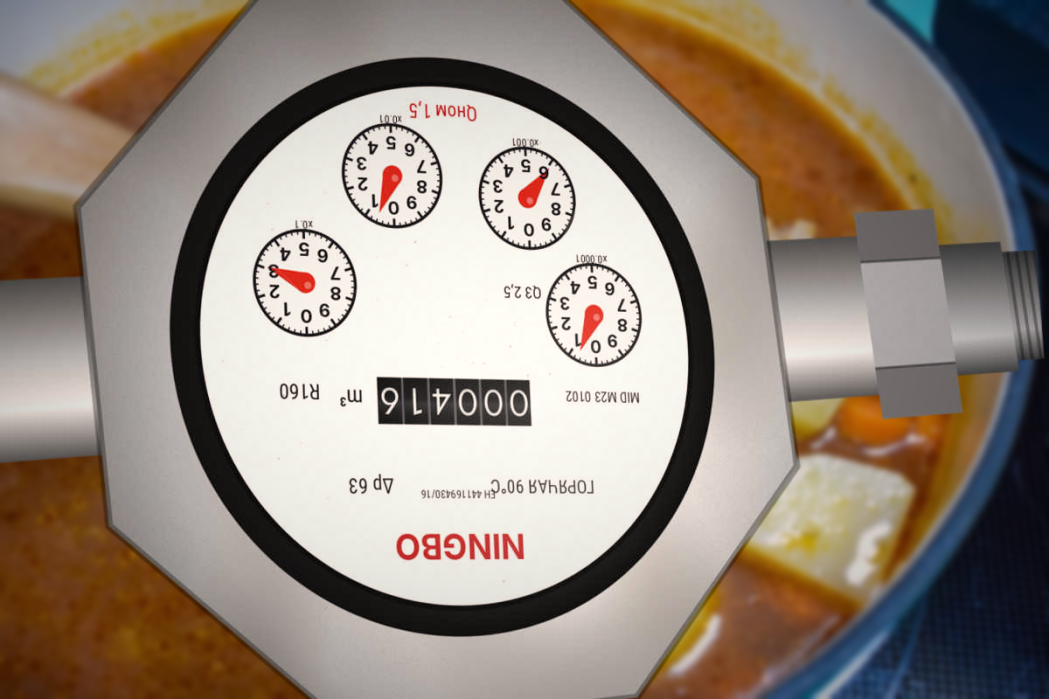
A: {"value": 416.3060, "unit": "m³"}
